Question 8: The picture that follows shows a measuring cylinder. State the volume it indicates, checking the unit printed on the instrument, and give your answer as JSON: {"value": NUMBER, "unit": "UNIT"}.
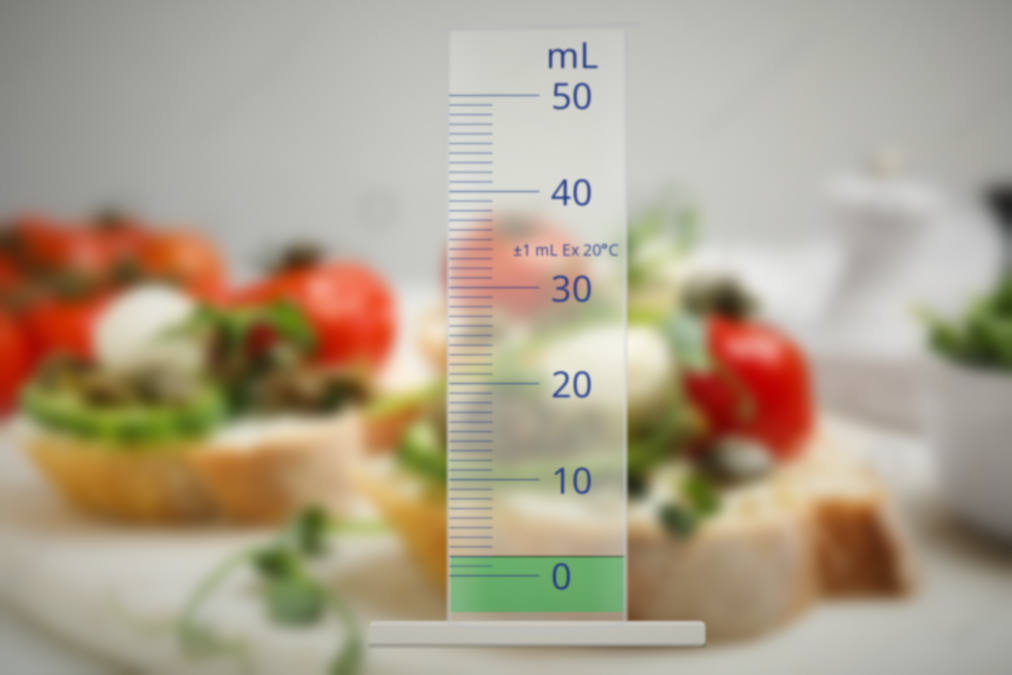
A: {"value": 2, "unit": "mL"}
